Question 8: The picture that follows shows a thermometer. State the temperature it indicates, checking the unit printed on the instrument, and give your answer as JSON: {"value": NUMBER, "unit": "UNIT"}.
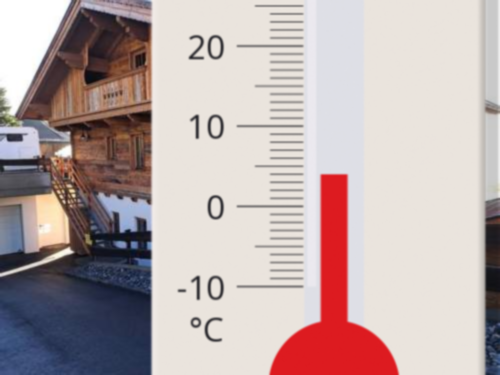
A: {"value": 4, "unit": "°C"}
